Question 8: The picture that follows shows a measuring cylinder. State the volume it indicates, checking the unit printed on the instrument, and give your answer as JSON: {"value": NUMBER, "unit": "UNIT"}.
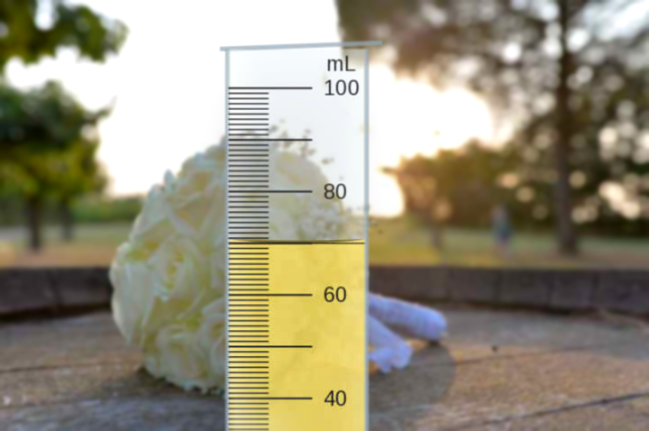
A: {"value": 70, "unit": "mL"}
